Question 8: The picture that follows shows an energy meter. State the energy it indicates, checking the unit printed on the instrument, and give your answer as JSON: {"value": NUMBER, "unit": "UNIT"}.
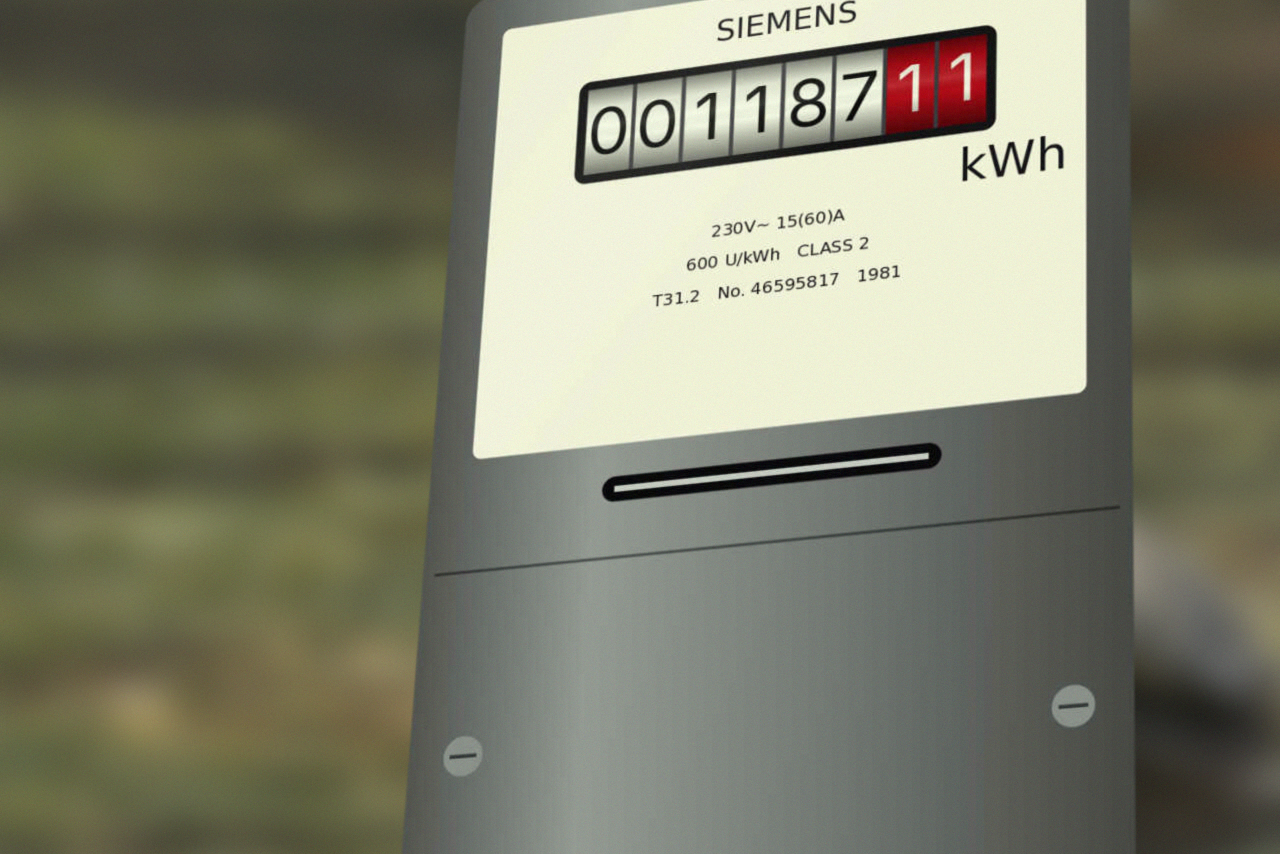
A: {"value": 1187.11, "unit": "kWh"}
